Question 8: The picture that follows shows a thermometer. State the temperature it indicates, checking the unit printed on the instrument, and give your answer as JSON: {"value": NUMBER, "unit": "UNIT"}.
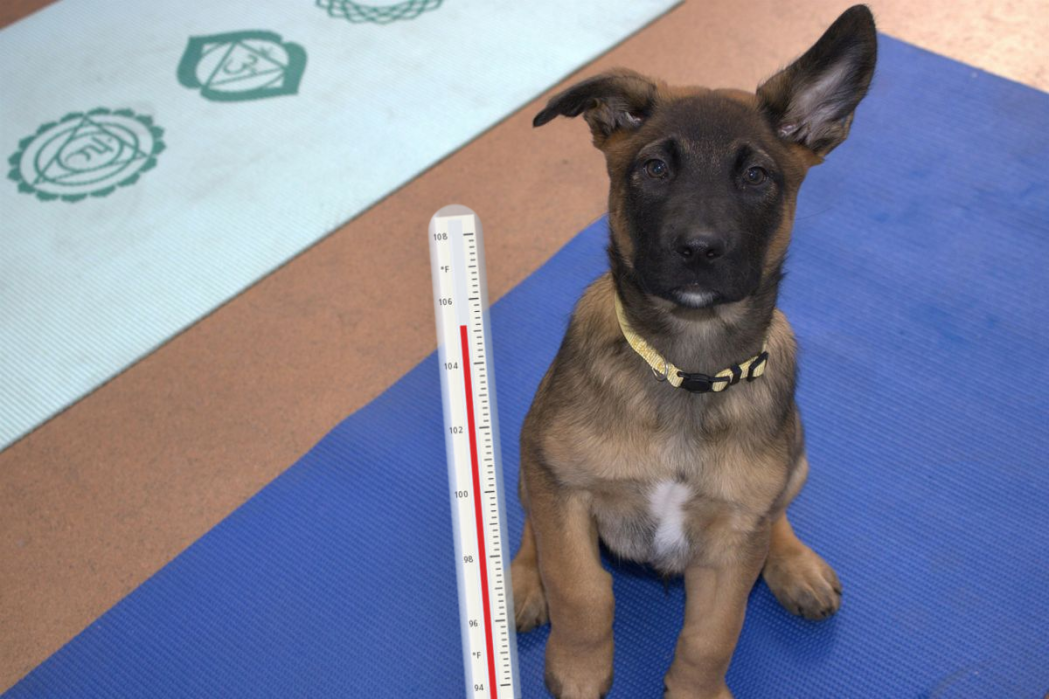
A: {"value": 105.2, "unit": "°F"}
